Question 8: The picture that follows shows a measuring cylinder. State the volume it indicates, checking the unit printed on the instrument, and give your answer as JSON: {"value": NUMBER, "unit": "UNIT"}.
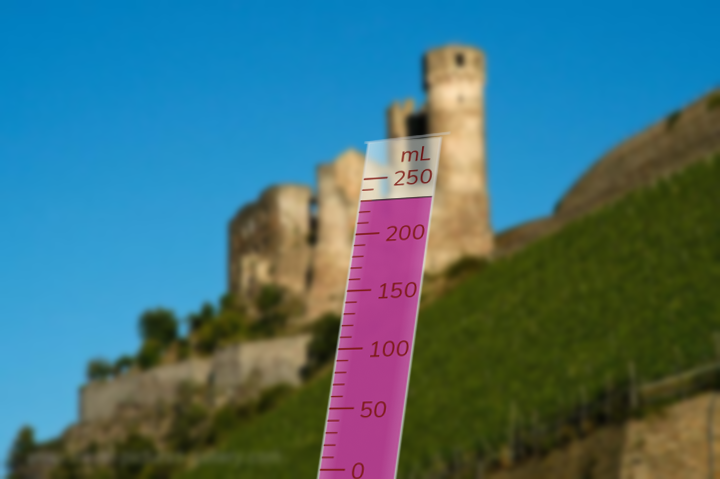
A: {"value": 230, "unit": "mL"}
